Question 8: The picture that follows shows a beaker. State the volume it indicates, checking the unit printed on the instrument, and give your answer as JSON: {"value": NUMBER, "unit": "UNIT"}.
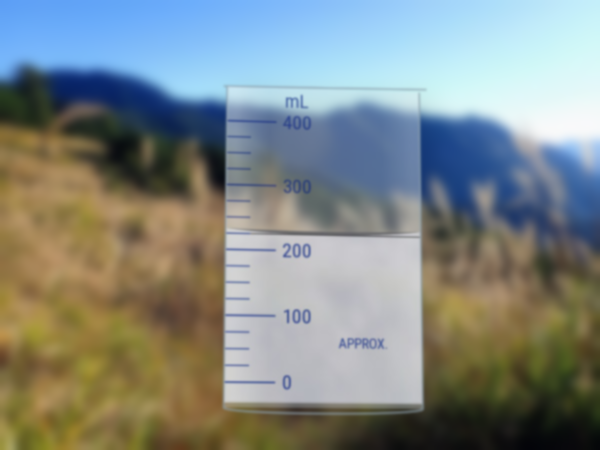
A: {"value": 225, "unit": "mL"}
